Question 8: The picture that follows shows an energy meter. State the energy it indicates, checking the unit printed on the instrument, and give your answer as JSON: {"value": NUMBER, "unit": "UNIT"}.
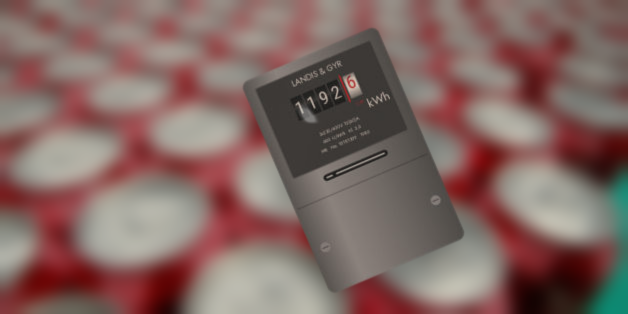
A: {"value": 1192.6, "unit": "kWh"}
